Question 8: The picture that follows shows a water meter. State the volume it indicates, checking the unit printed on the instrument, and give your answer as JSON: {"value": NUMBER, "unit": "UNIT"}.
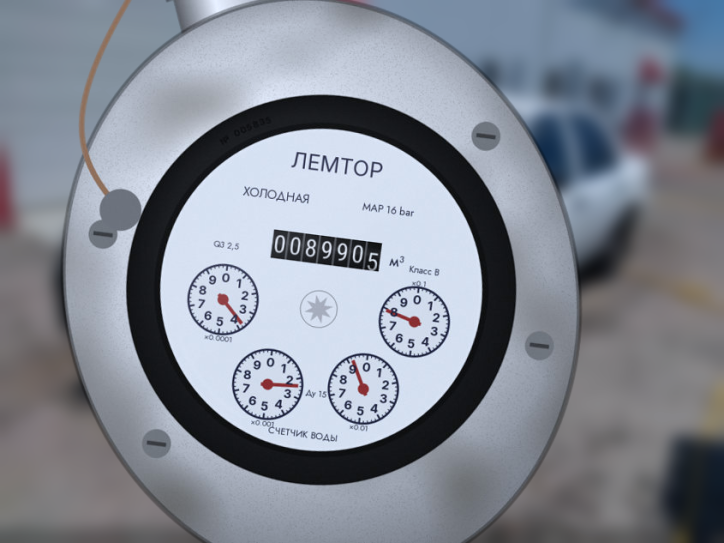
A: {"value": 89904.7923, "unit": "m³"}
